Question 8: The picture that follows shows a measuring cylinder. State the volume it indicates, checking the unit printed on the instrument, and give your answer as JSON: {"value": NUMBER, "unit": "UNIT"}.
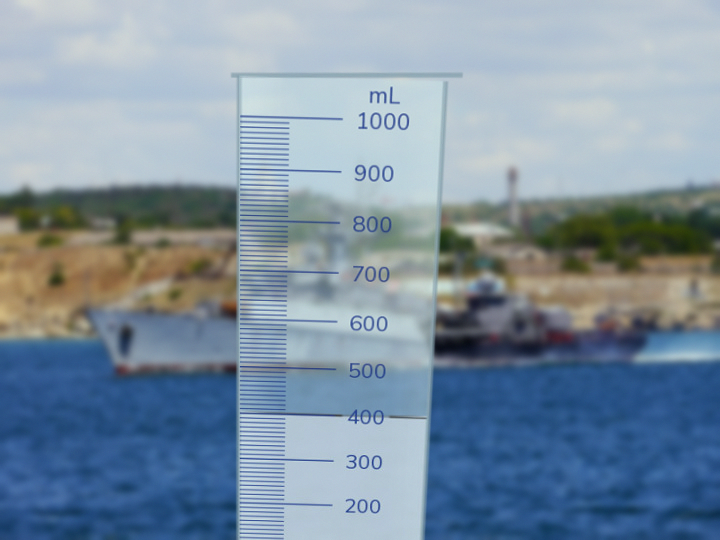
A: {"value": 400, "unit": "mL"}
